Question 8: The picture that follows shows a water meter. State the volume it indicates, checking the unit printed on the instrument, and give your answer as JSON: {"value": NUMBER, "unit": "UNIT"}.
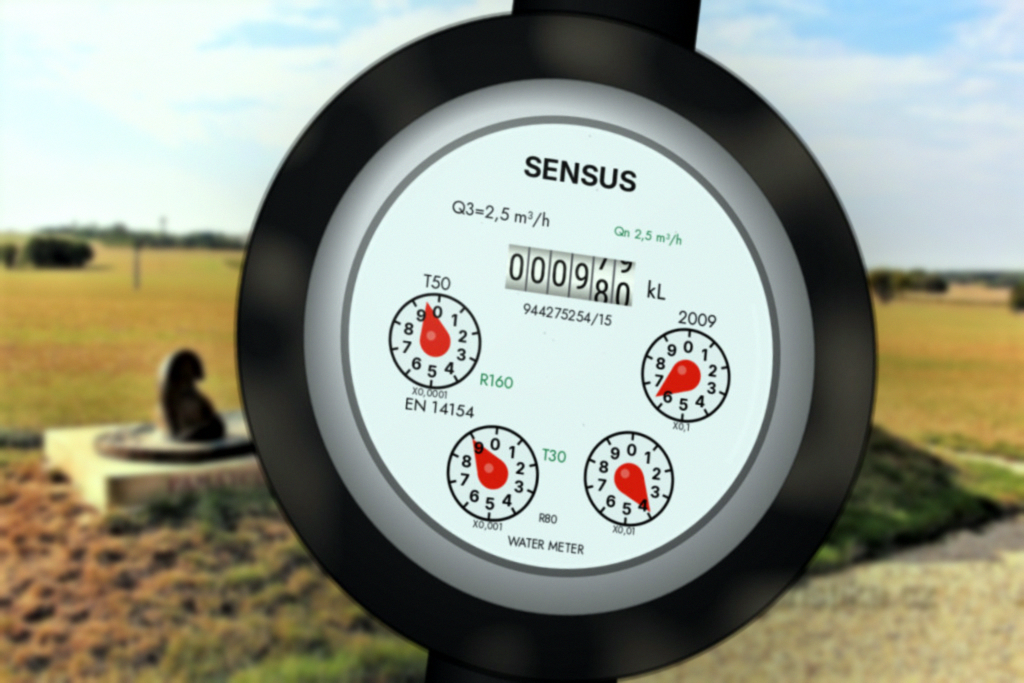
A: {"value": 979.6389, "unit": "kL"}
